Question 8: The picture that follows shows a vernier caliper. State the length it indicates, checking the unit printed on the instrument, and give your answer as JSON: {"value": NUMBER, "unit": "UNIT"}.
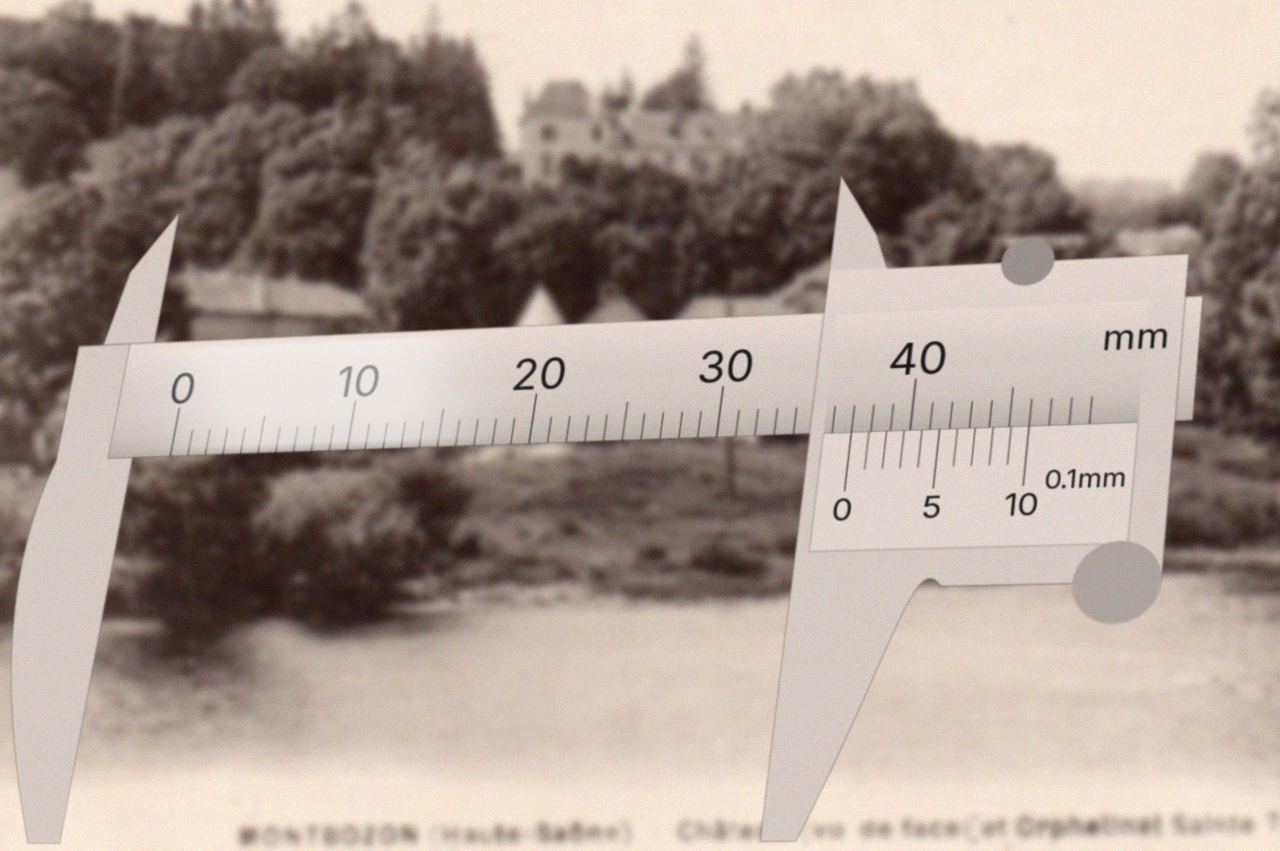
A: {"value": 37.0, "unit": "mm"}
